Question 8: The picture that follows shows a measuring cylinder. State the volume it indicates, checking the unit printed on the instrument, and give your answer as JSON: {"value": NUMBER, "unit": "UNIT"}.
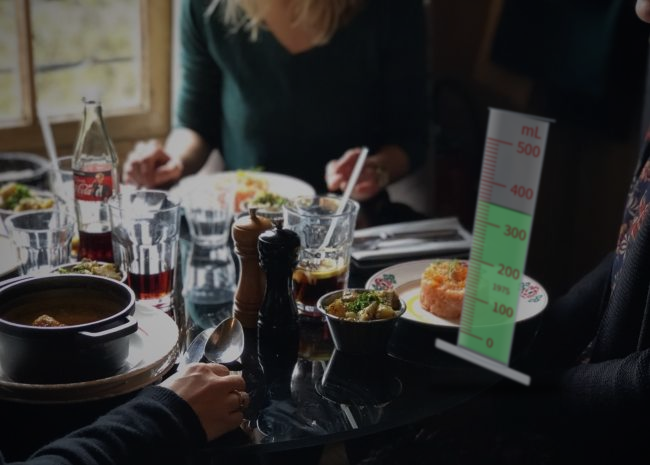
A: {"value": 350, "unit": "mL"}
